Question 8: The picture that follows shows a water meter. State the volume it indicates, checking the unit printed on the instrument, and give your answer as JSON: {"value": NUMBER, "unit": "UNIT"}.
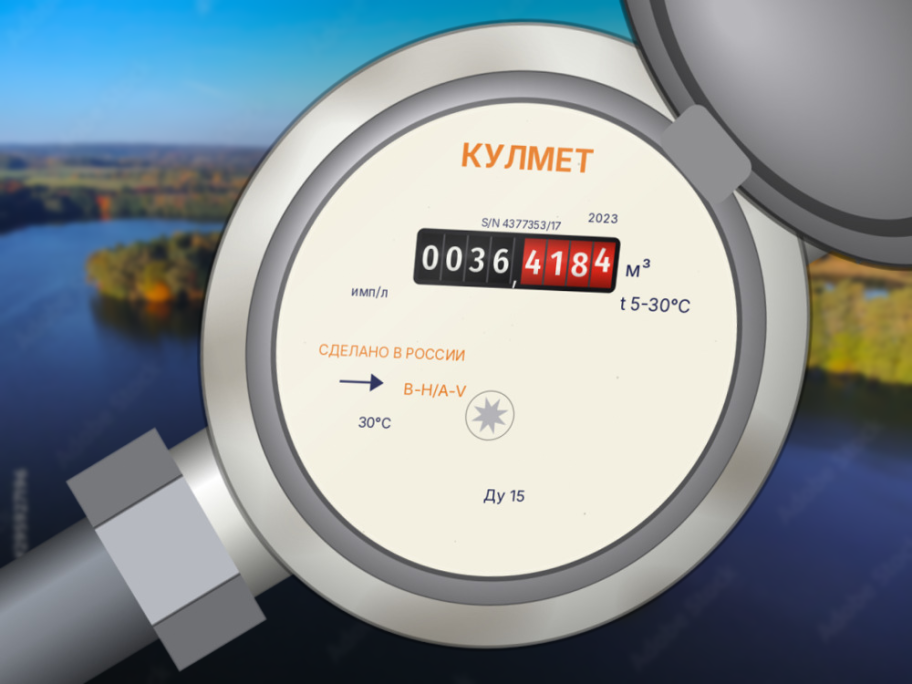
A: {"value": 36.4184, "unit": "m³"}
